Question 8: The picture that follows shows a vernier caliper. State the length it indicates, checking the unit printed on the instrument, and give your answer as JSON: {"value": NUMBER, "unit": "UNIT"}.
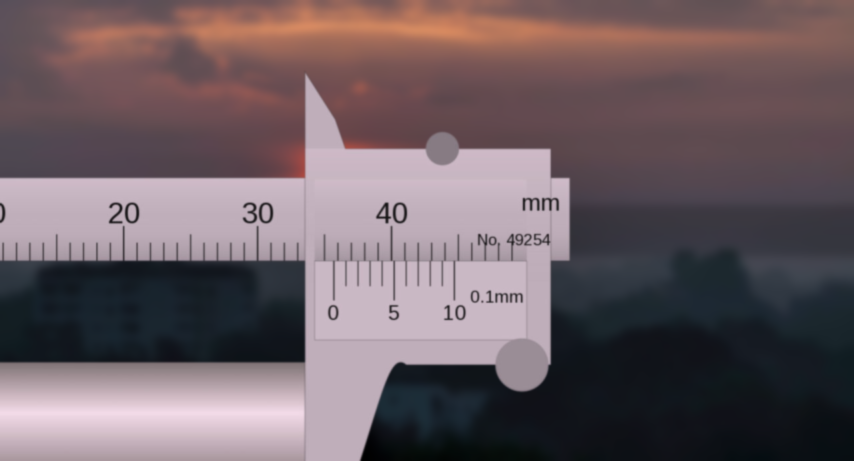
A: {"value": 35.7, "unit": "mm"}
